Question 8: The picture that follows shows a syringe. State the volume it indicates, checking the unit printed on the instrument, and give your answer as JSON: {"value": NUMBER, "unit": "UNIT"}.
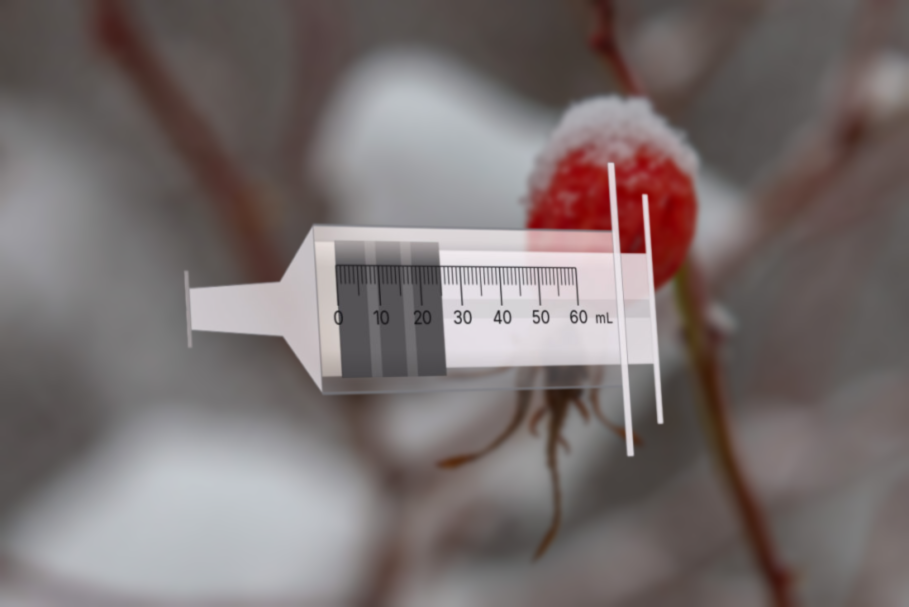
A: {"value": 0, "unit": "mL"}
